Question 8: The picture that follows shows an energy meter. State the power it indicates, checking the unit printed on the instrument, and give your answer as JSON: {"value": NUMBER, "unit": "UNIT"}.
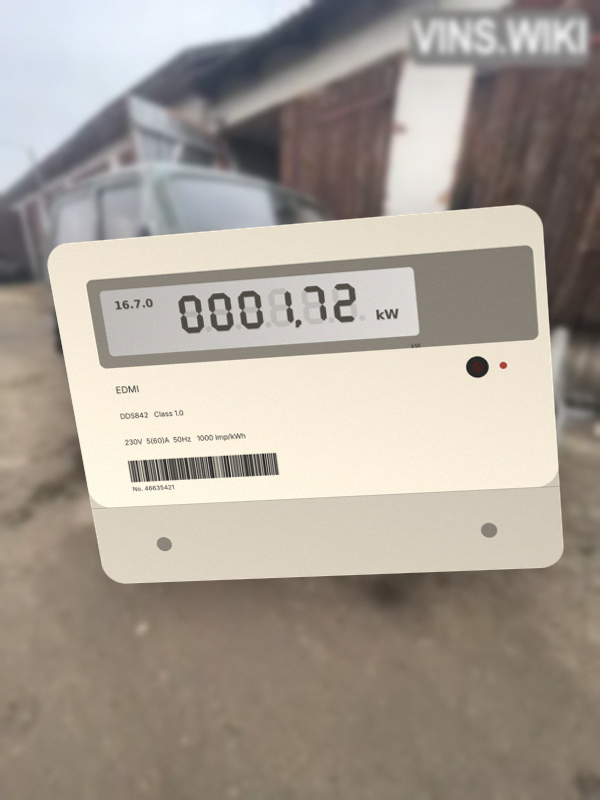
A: {"value": 1.72, "unit": "kW"}
